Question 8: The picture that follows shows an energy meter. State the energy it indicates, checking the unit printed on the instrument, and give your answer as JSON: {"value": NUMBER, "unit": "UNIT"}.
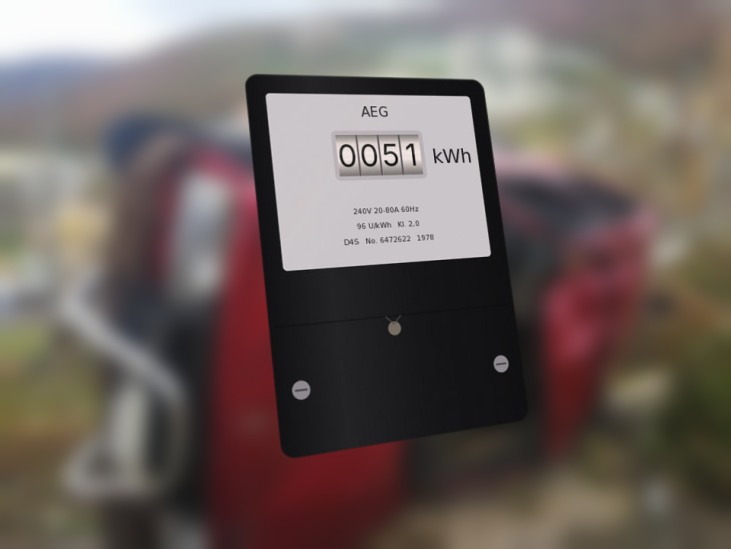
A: {"value": 51, "unit": "kWh"}
